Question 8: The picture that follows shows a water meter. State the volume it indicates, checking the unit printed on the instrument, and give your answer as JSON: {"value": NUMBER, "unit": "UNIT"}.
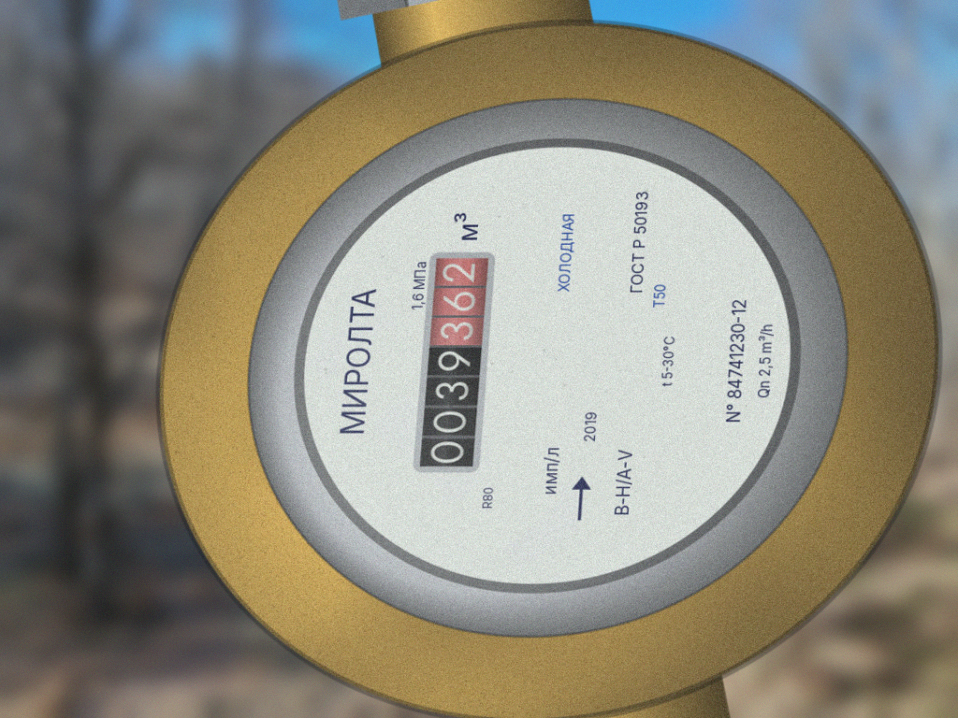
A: {"value": 39.362, "unit": "m³"}
